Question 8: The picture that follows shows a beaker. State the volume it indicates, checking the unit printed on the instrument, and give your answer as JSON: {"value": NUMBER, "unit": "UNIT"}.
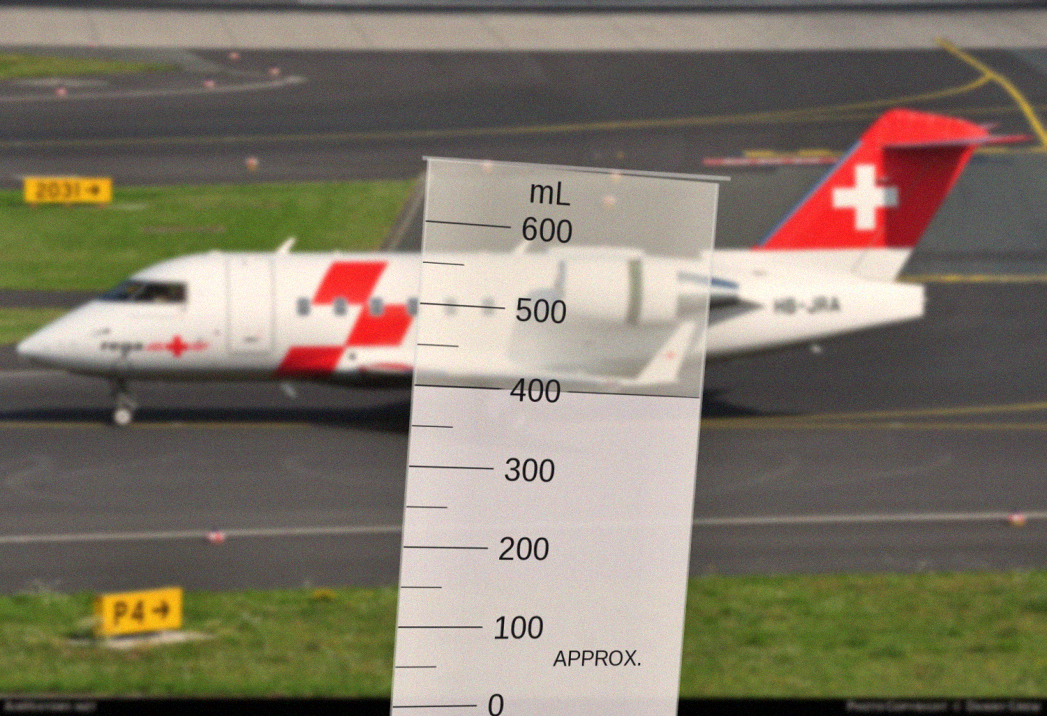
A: {"value": 400, "unit": "mL"}
